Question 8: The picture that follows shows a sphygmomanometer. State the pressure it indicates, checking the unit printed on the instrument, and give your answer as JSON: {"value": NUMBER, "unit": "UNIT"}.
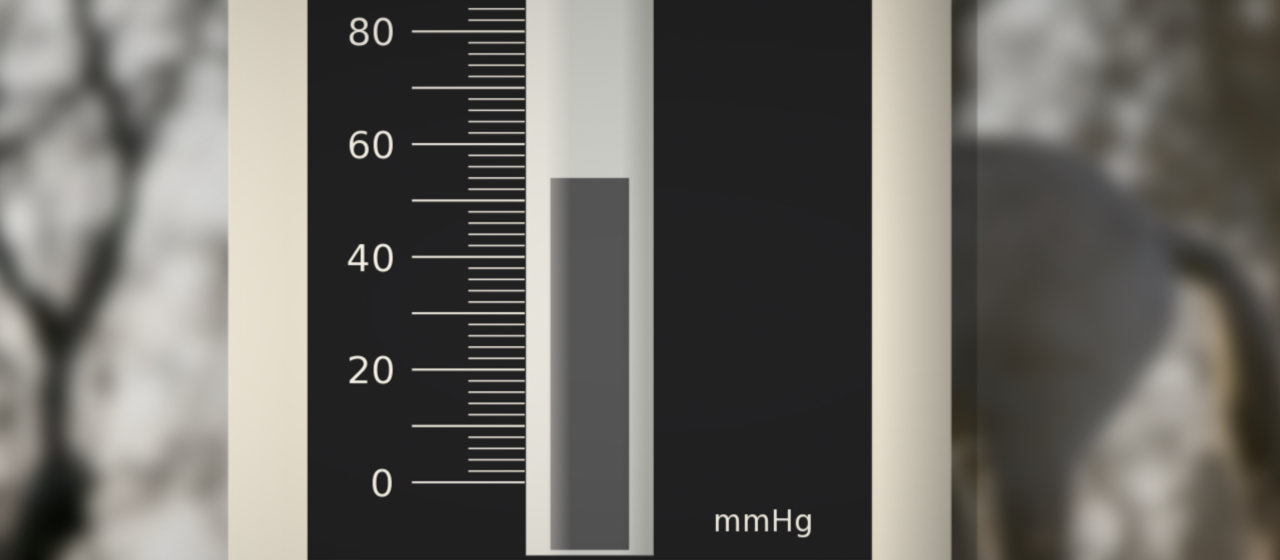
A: {"value": 54, "unit": "mmHg"}
